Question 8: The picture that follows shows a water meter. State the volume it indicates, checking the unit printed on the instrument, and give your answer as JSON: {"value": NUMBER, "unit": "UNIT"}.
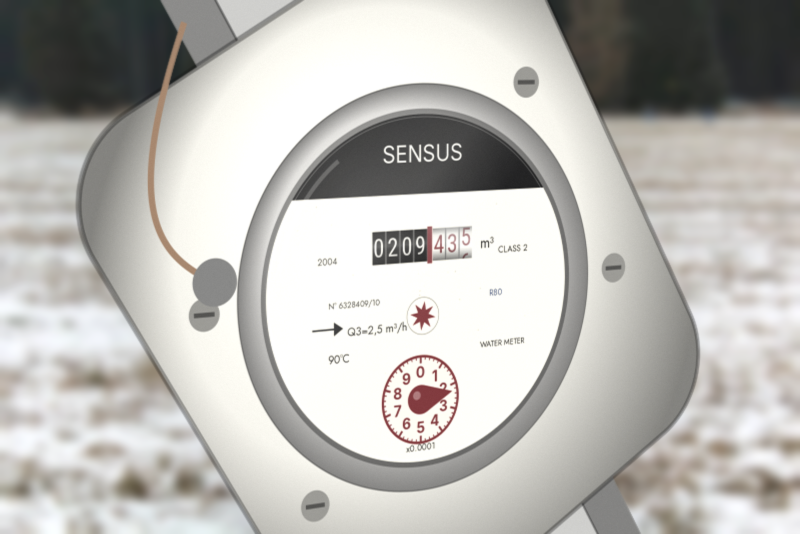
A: {"value": 209.4352, "unit": "m³"}
